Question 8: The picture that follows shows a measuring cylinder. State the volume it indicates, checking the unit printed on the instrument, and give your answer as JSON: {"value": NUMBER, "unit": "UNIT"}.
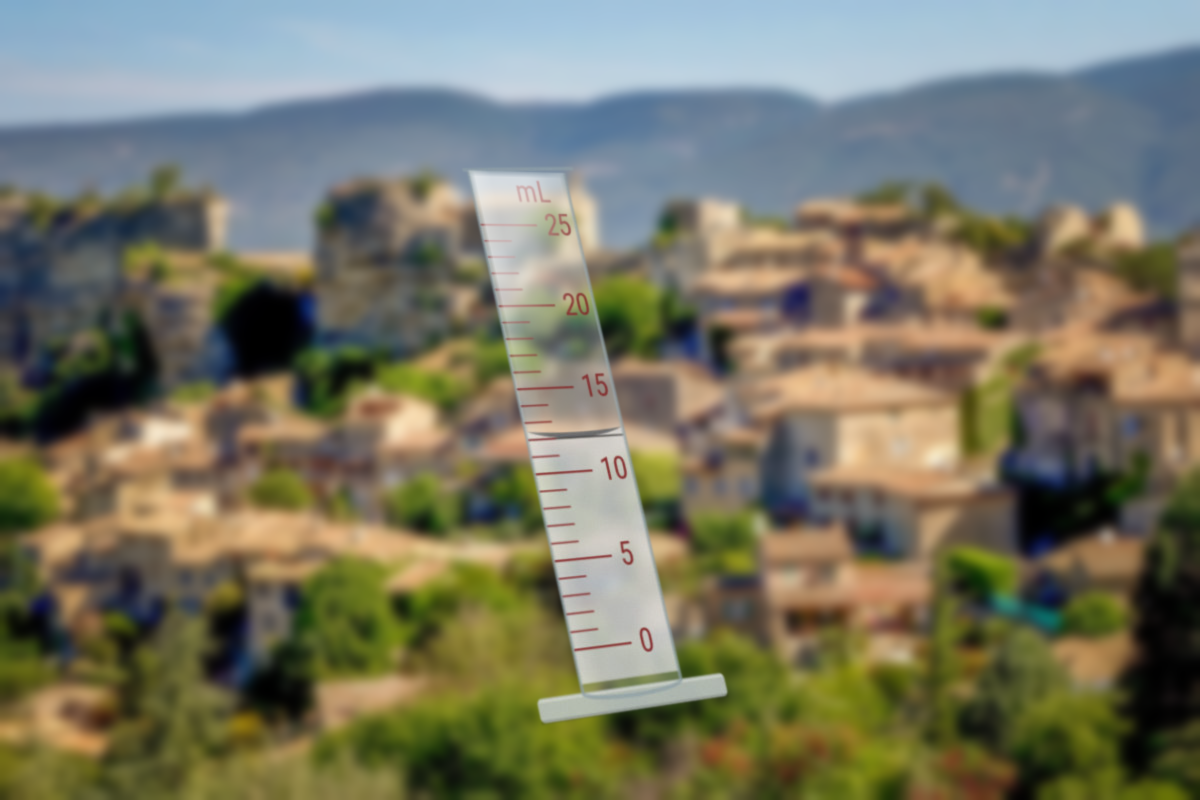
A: {"value": 12, "unit": "mL"}
